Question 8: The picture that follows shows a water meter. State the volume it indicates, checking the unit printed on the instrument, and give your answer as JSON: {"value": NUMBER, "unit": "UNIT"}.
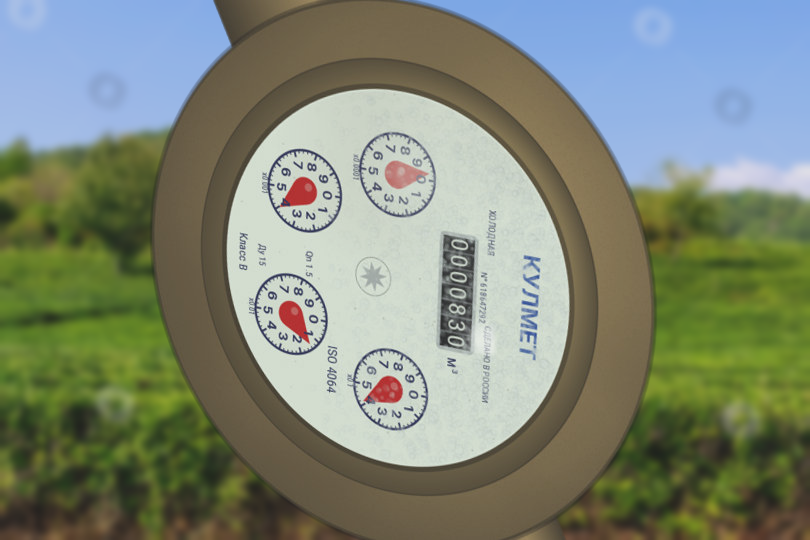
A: {"value": 830.4139, "unit": "m³"}
